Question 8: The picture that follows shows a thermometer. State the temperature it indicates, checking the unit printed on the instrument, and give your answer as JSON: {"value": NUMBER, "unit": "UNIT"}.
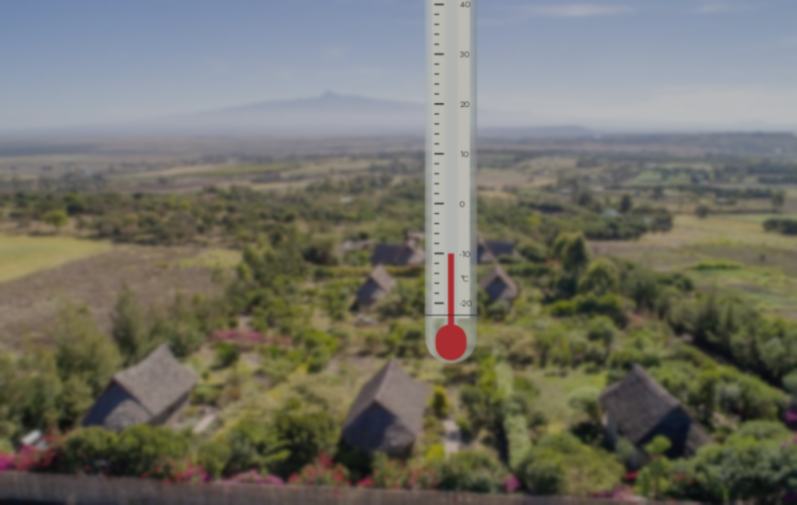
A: {"value": -10, "unit": "°C"}
